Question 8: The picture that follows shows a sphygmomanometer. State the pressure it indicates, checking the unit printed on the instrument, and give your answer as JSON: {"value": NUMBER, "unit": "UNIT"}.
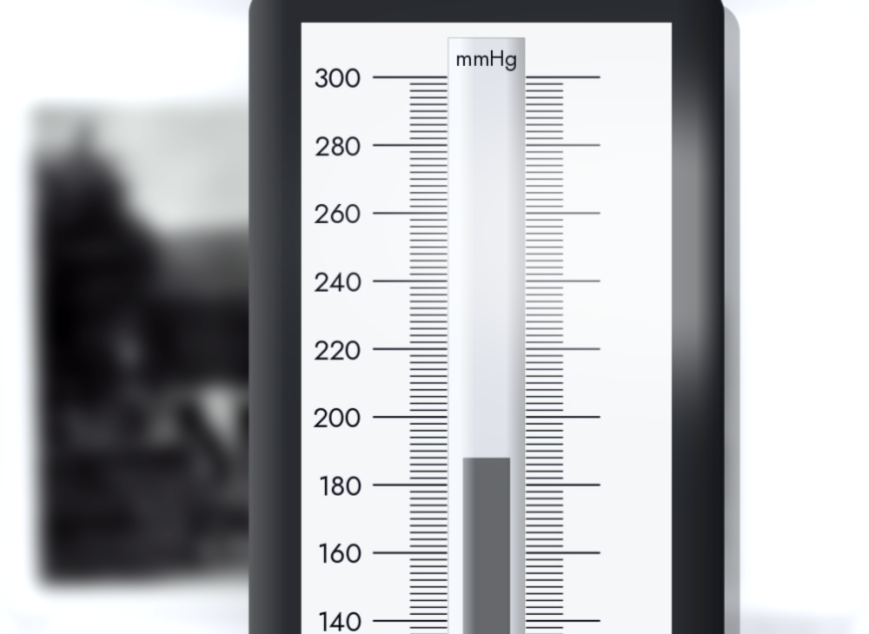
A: {"value": 188, "unit": "mmHg"}
